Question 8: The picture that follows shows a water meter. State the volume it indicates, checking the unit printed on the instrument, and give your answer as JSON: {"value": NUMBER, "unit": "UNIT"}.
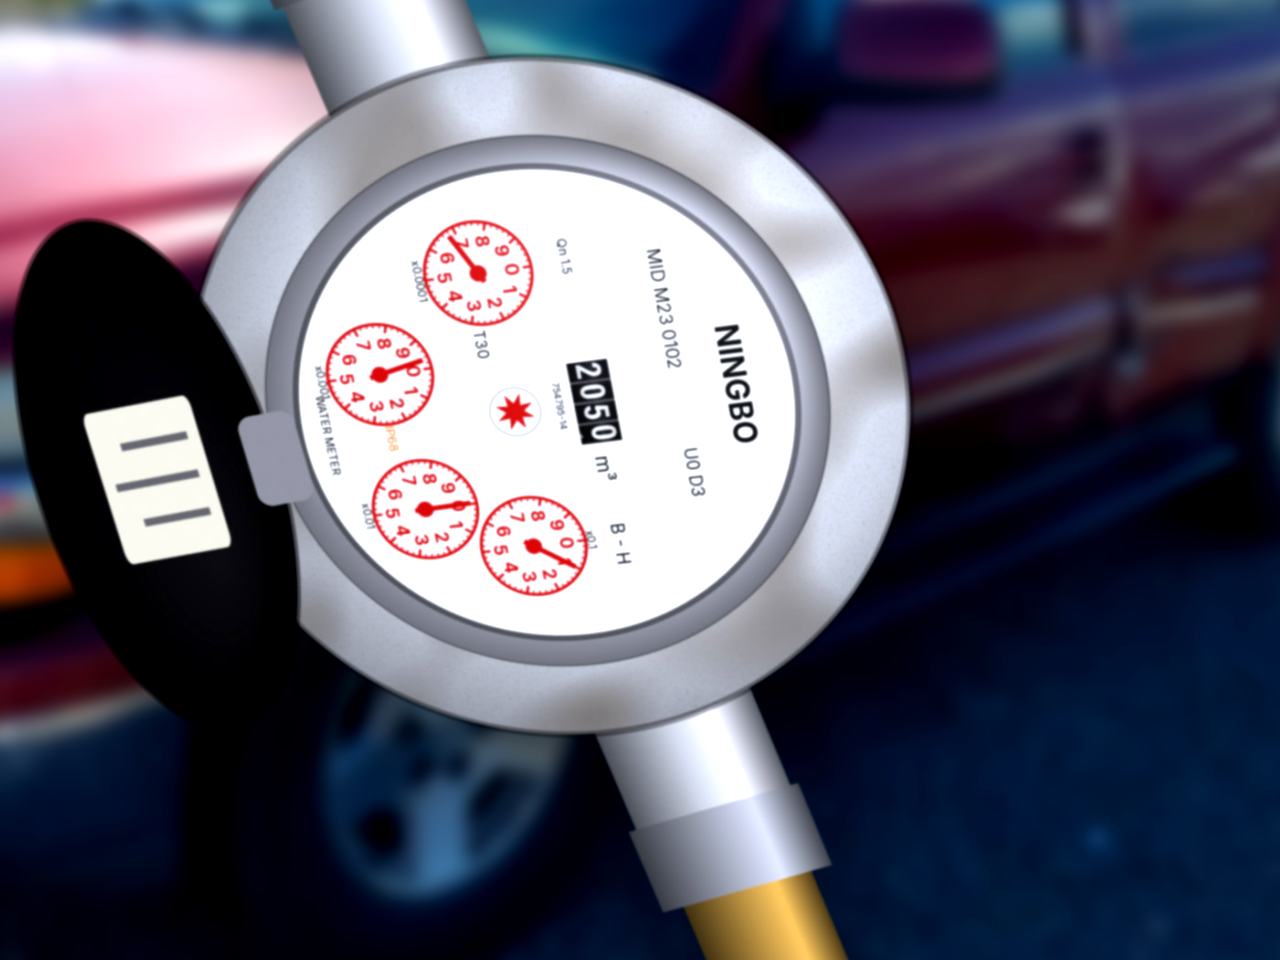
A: {"value": 2050.0996, "unit": "m³"}
